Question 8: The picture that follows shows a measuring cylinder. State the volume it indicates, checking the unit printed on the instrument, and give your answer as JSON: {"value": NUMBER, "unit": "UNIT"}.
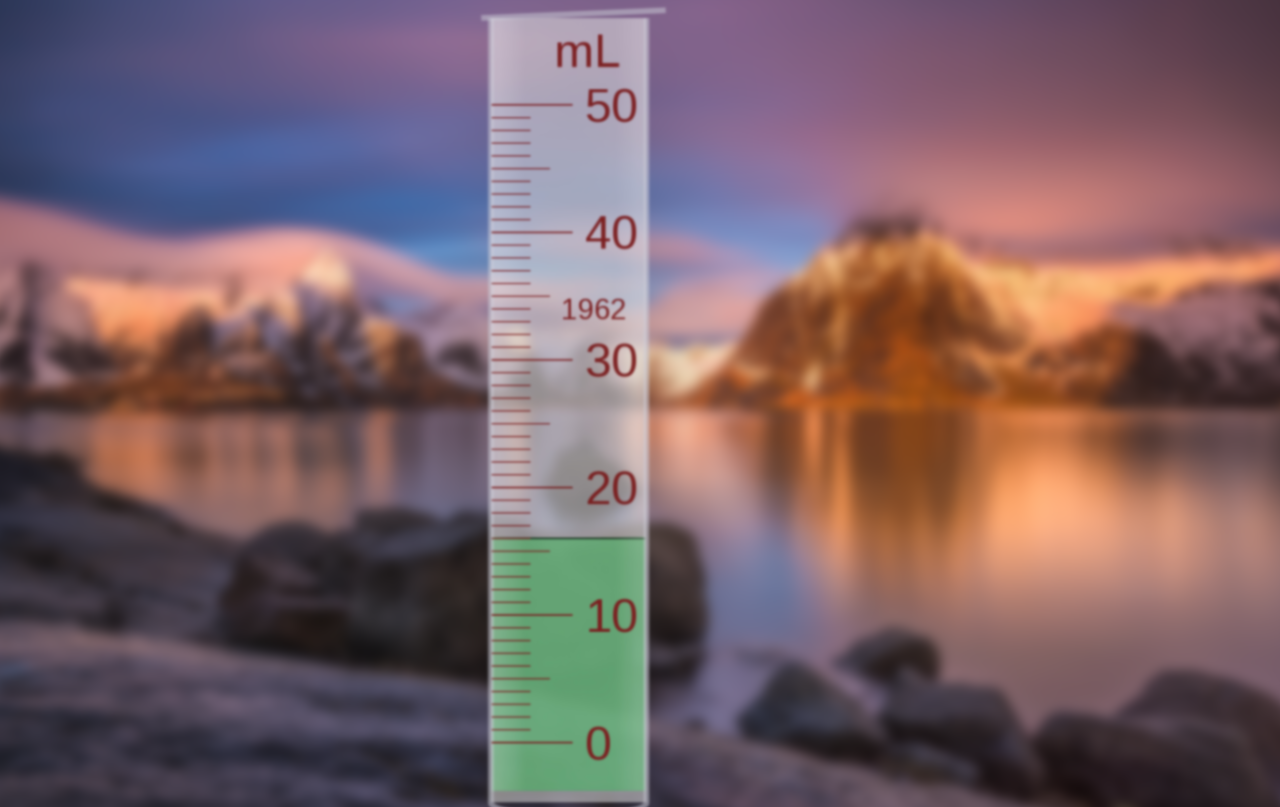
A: {"value": 16, "unit": "mL"}
